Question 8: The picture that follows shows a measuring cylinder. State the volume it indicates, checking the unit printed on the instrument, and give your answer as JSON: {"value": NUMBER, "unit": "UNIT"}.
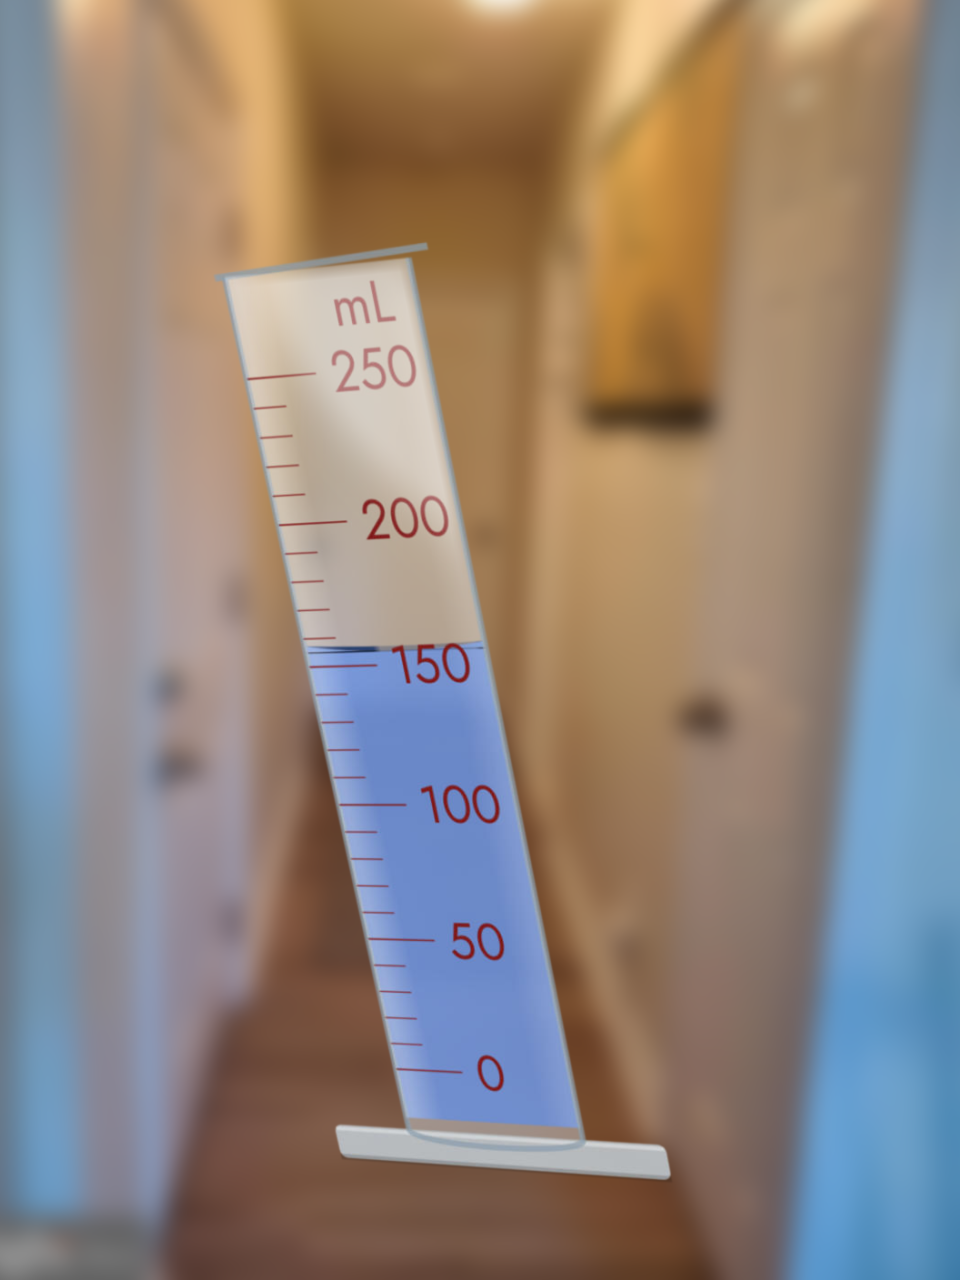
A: {"value": 155, "unit": "mL"}
